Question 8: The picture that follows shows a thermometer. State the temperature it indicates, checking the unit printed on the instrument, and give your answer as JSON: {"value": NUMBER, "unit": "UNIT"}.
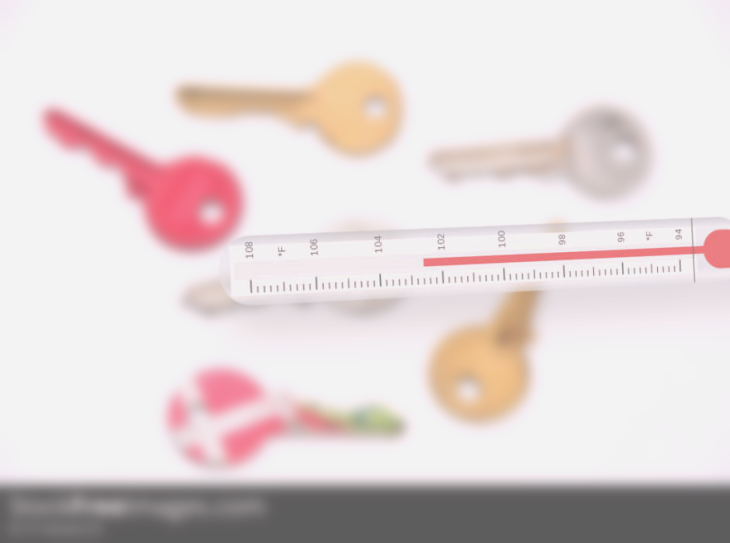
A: {"value": 102.6, "unit": "°F"}
